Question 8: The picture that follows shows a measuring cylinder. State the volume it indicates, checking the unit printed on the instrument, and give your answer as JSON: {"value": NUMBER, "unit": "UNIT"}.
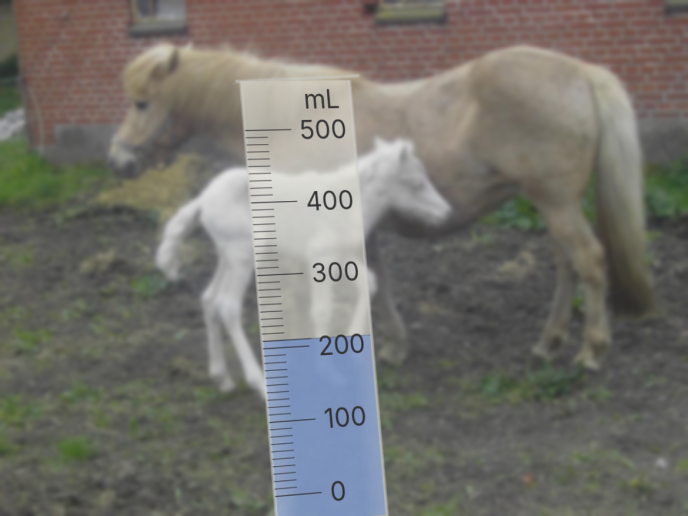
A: {"value": 210, "unit": "mL"}
